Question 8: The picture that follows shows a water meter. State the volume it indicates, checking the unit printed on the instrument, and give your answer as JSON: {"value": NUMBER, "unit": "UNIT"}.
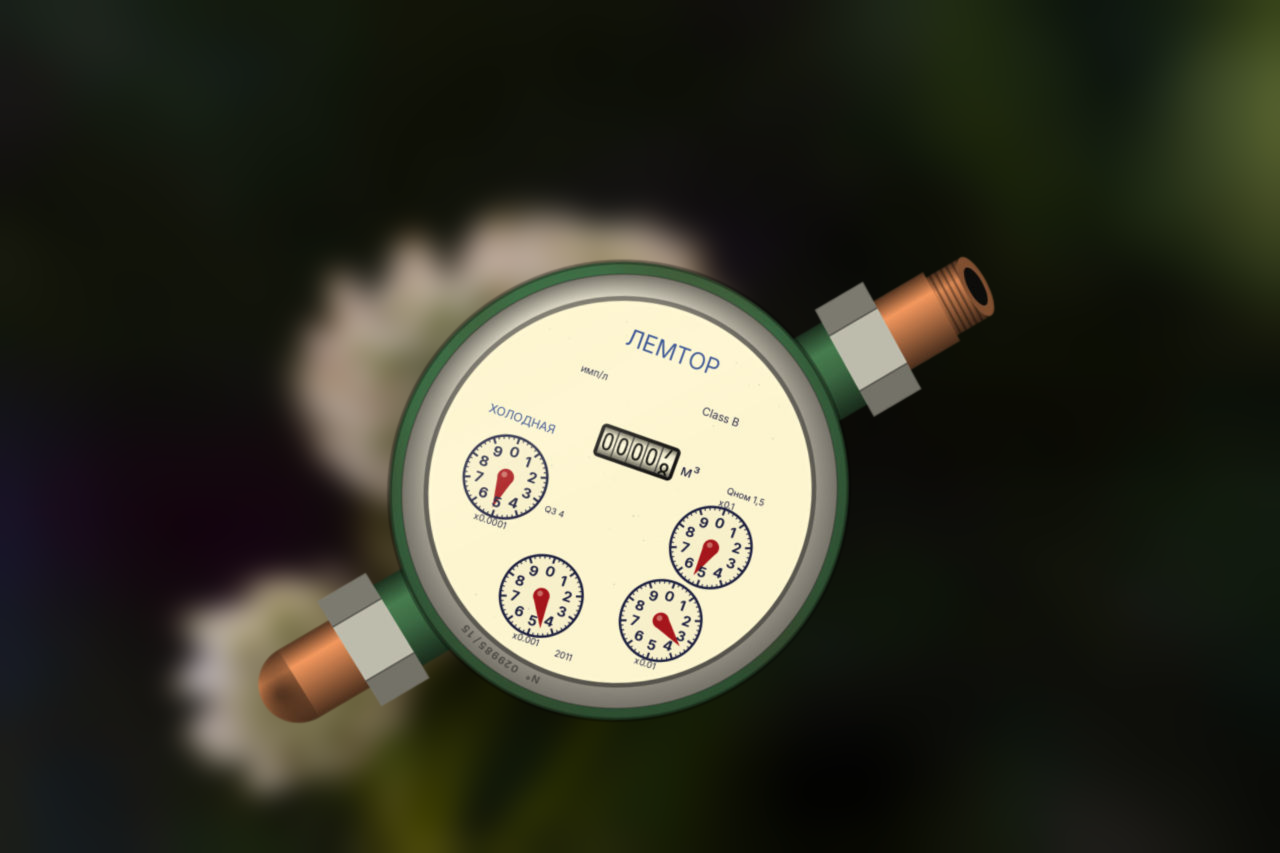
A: {"value": 7.5345, "unit": "m³"}
